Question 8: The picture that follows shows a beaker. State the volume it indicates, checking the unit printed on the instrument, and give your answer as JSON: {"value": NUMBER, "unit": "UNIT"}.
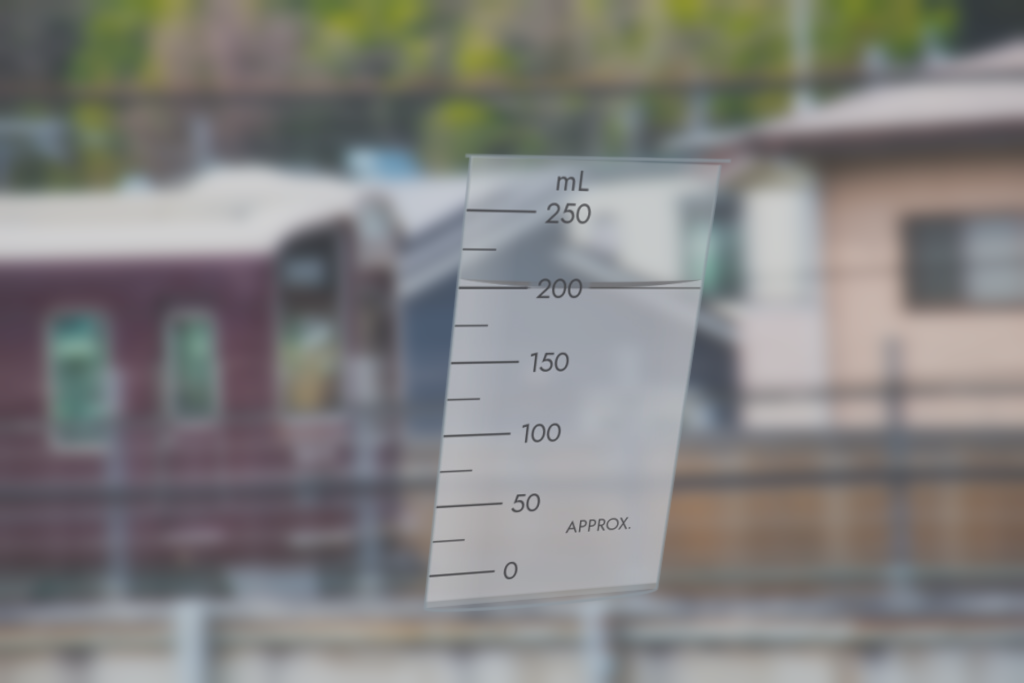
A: {"value": 200, "unit": "mL"}
